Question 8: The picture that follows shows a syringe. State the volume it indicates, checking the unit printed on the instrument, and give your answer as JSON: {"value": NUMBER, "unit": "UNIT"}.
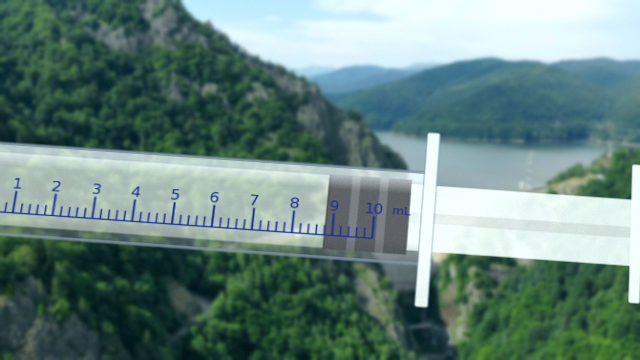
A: {"value": 8.8, "unit": "mL"}
